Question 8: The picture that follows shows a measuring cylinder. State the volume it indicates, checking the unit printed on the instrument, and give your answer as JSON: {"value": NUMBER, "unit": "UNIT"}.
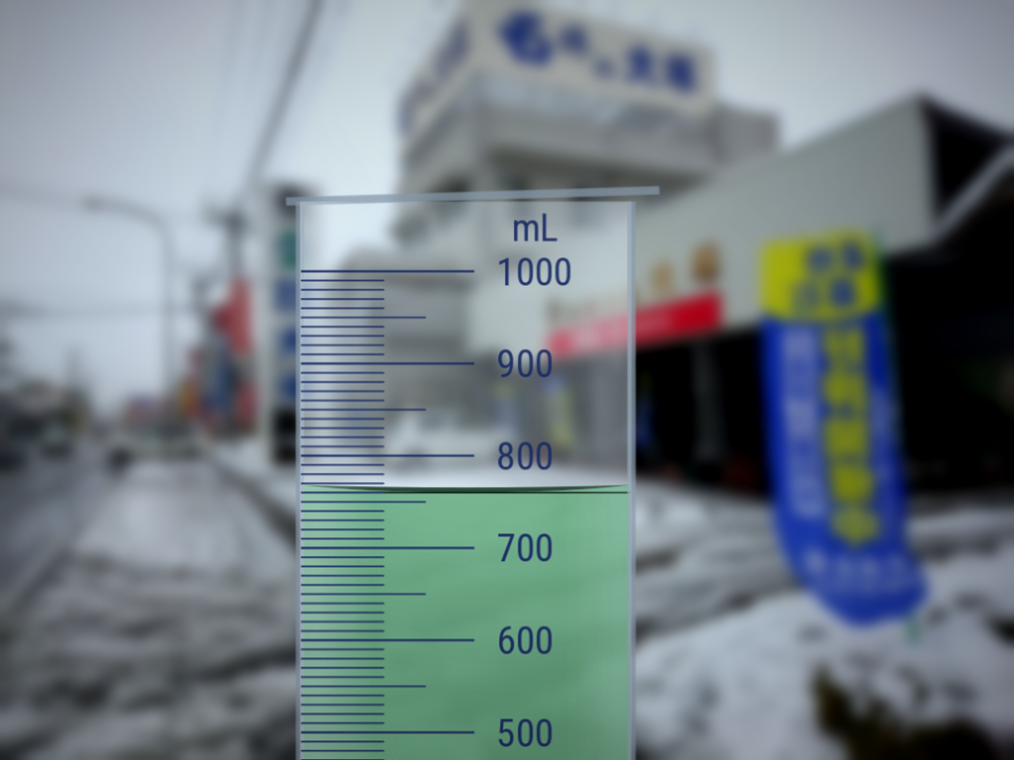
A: {"value": 760, "unit": "mL"}
